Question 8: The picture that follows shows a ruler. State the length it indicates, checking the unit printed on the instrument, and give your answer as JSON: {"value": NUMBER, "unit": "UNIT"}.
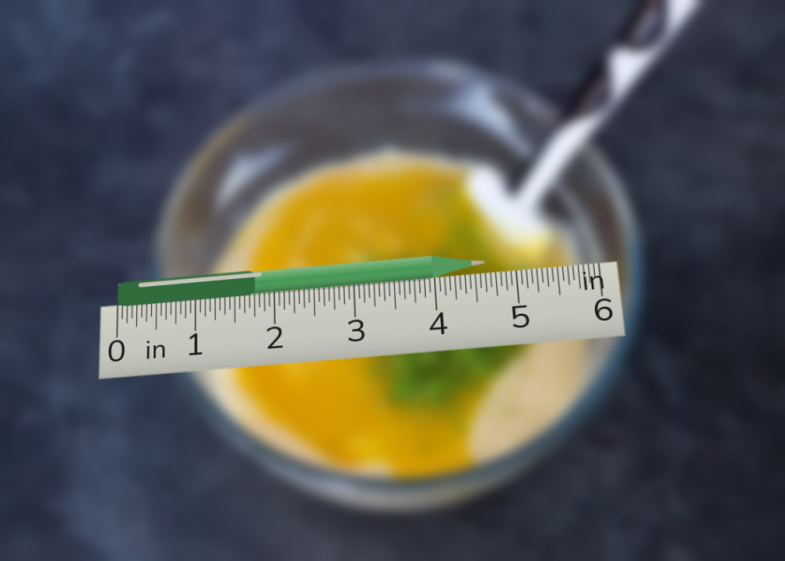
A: {"value": 4.625, "unit": "in"}
